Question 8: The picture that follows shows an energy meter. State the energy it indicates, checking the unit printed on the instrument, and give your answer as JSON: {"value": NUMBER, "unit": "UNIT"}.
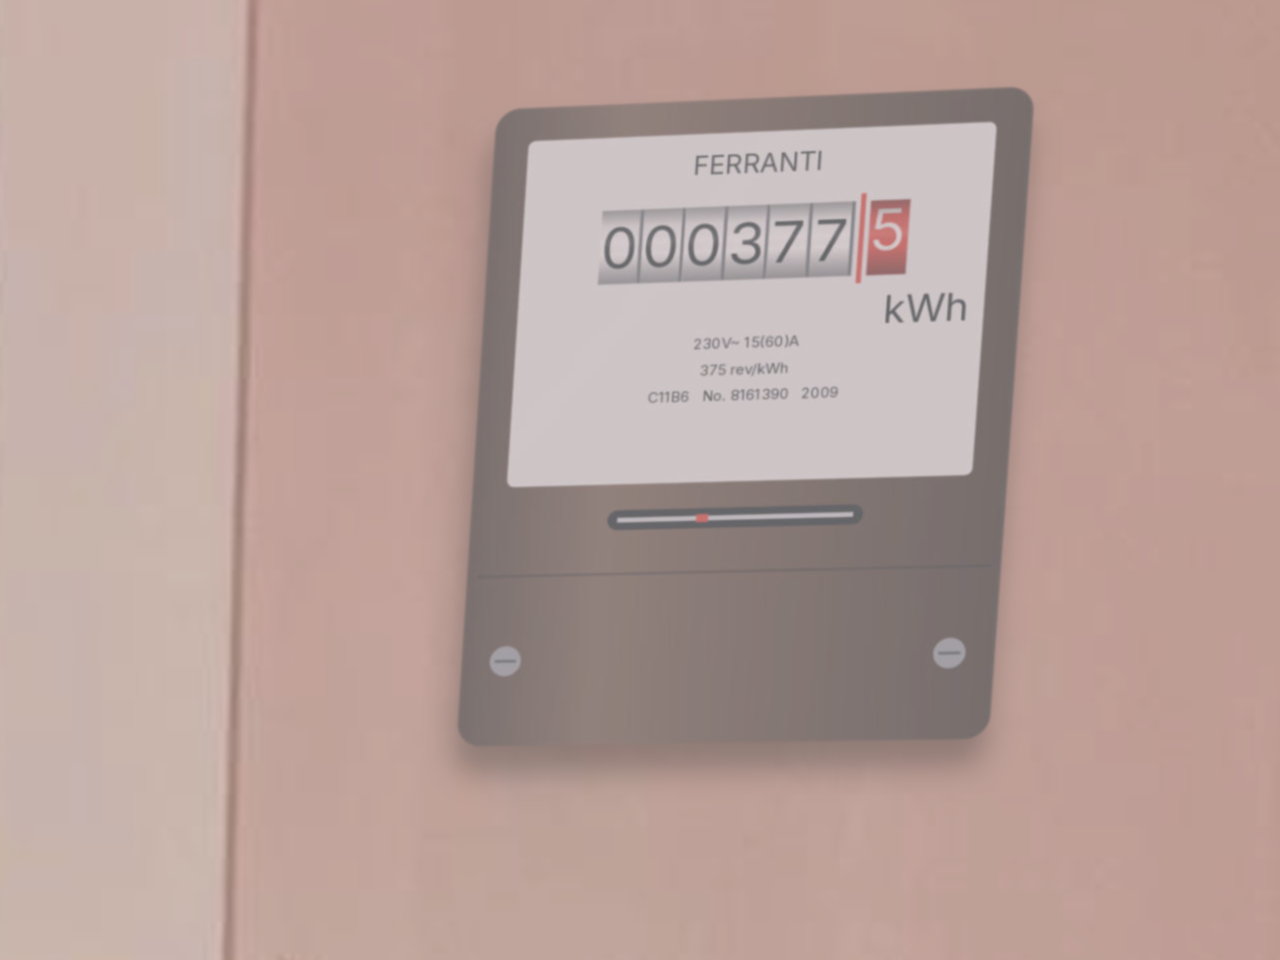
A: {"value": 377.5, "unit": "kWh"}
